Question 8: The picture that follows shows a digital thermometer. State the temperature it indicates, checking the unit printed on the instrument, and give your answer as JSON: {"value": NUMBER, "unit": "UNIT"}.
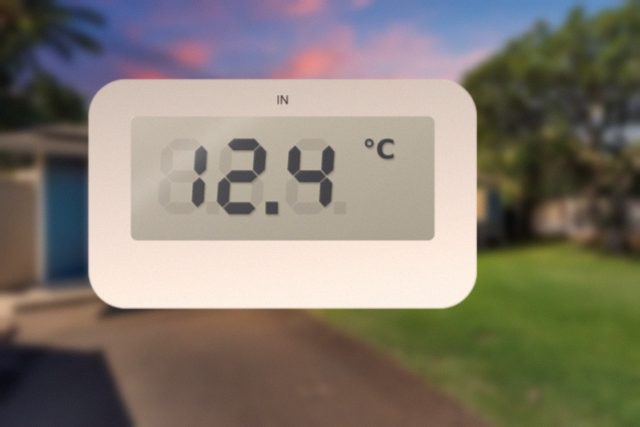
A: {"value": 12.4, "unit": "°C"}
